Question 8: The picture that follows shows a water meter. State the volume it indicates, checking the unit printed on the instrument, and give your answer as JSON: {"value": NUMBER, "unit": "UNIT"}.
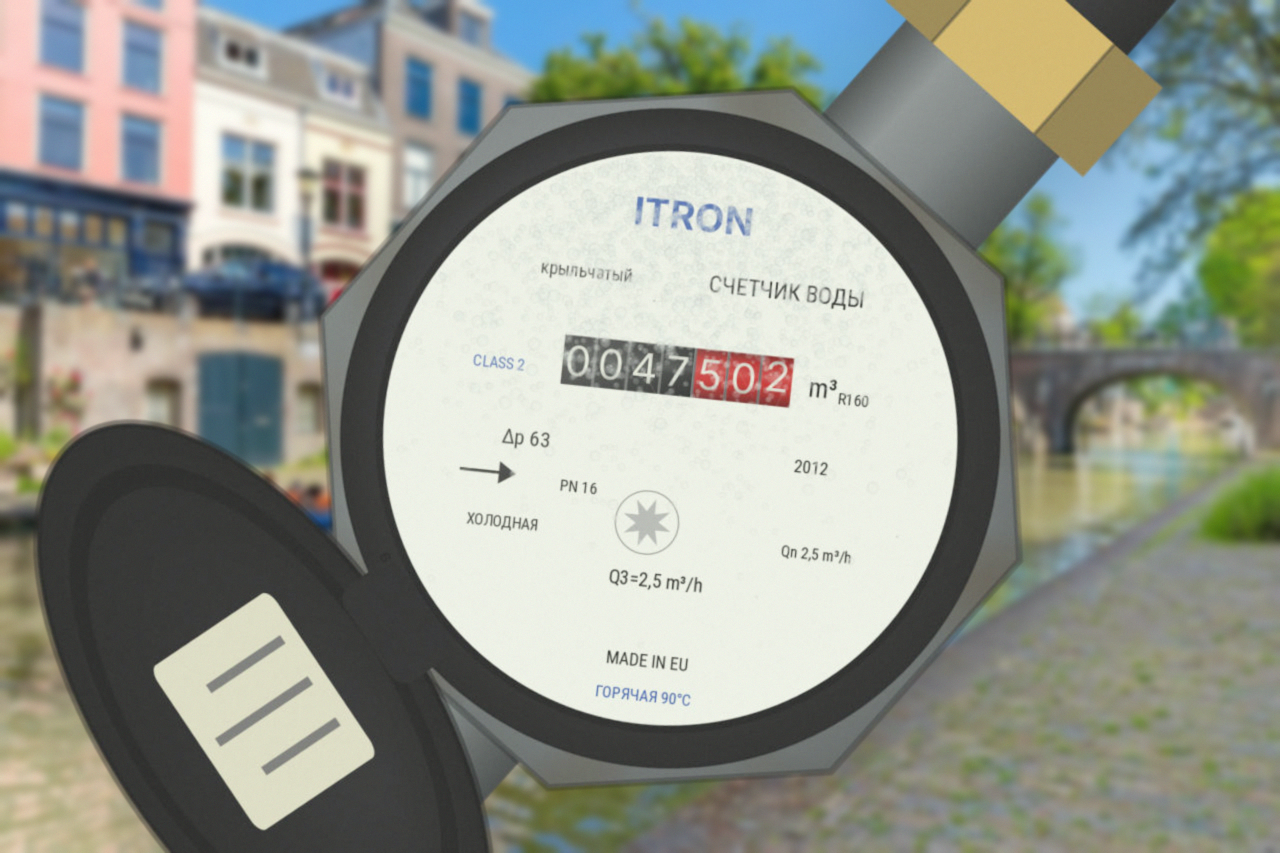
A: {"value": 47.502, "unit": "m³"}
